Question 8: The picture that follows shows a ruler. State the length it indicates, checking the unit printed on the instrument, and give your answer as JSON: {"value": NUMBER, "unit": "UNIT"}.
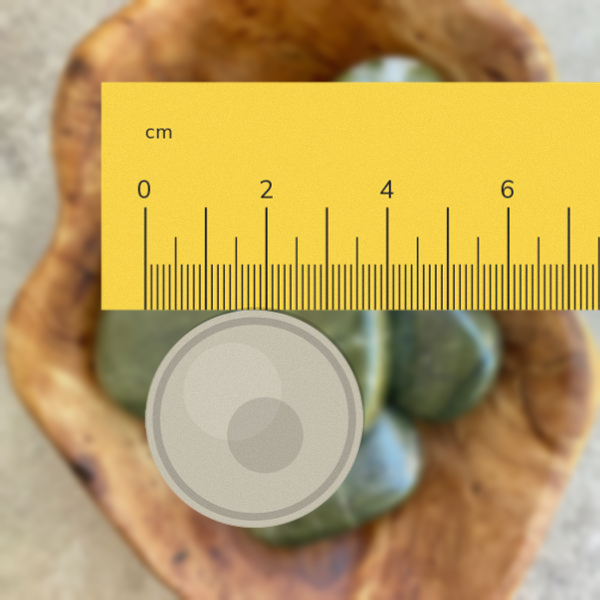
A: {"value": 3.6, "unit": "cm"}
